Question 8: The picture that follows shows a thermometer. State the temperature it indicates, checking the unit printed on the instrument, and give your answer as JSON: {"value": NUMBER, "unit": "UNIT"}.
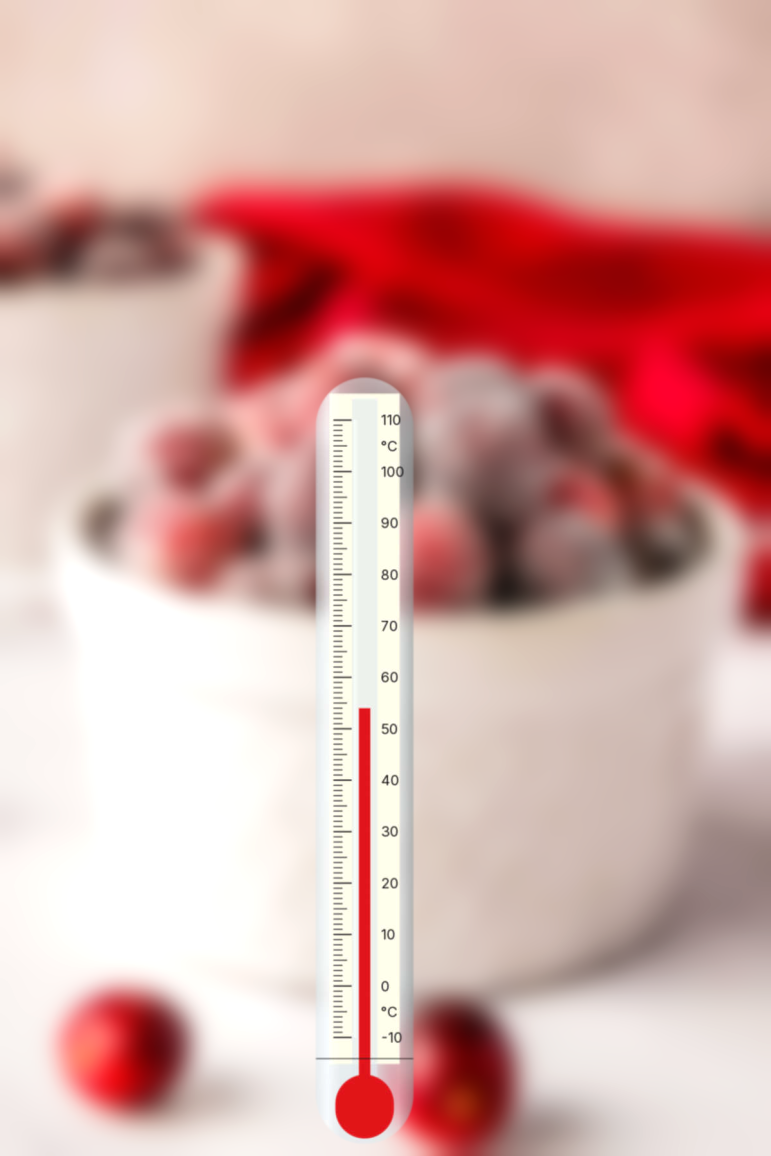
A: {"value": 54, "unit": "°C"}
